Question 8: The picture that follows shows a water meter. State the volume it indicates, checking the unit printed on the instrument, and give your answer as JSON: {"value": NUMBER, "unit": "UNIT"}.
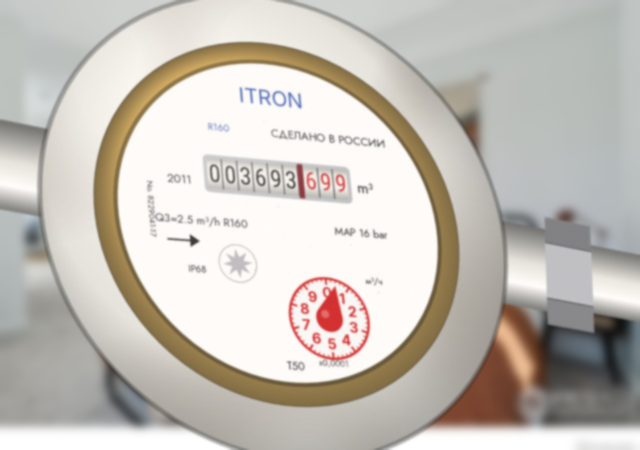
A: {"value": 3693.6990, "unit": "m³"}
